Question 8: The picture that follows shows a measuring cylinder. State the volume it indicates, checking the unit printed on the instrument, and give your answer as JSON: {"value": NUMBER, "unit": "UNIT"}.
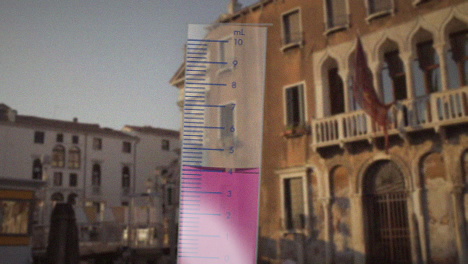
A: {"value": 4, "unit": "mL"}
